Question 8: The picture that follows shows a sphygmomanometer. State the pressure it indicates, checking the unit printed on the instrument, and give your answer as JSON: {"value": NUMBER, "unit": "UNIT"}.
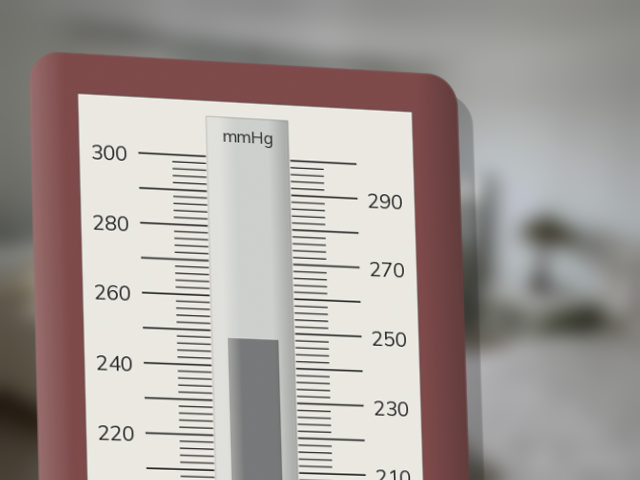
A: {"value": 248, "unit": "mmHg"}
